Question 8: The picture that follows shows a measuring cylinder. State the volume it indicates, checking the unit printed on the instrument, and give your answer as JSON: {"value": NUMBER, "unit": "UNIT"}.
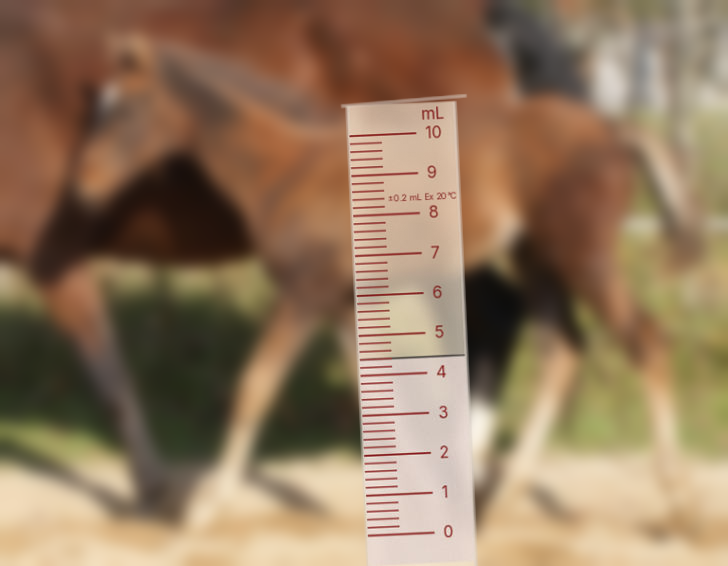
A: {"value": 4.4, "unit": "mL"}
